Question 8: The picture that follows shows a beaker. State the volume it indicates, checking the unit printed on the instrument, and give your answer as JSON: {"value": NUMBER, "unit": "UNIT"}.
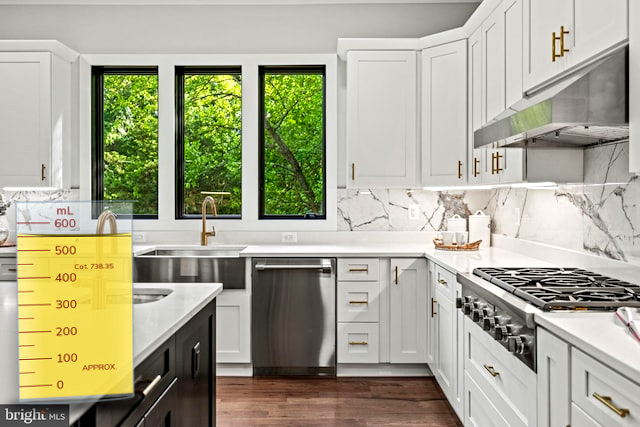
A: {"value": 550, "unit": "mL"}
